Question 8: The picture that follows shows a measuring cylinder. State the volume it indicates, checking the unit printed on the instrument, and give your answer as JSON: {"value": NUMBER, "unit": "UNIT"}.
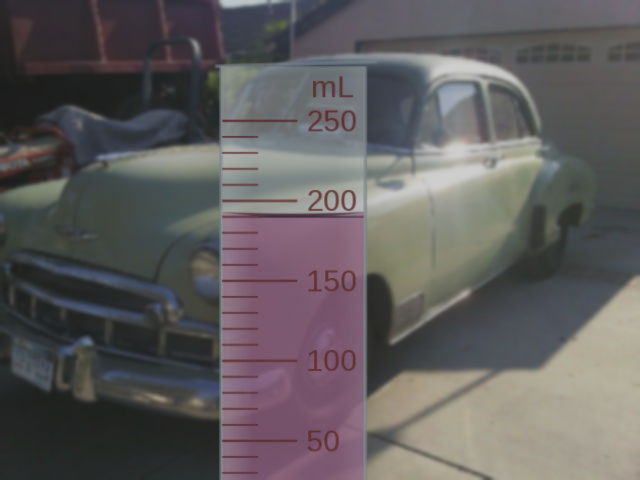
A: {"value": 190, "unit": "mL"}
